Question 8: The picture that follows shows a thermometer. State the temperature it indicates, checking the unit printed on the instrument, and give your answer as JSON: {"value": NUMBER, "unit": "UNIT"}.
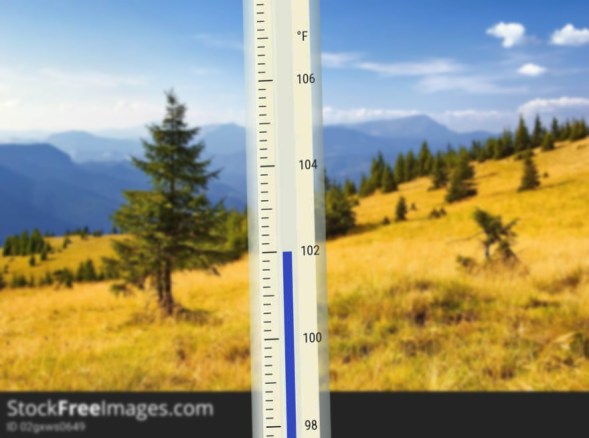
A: {"value": 102, "unit": "°F"}
